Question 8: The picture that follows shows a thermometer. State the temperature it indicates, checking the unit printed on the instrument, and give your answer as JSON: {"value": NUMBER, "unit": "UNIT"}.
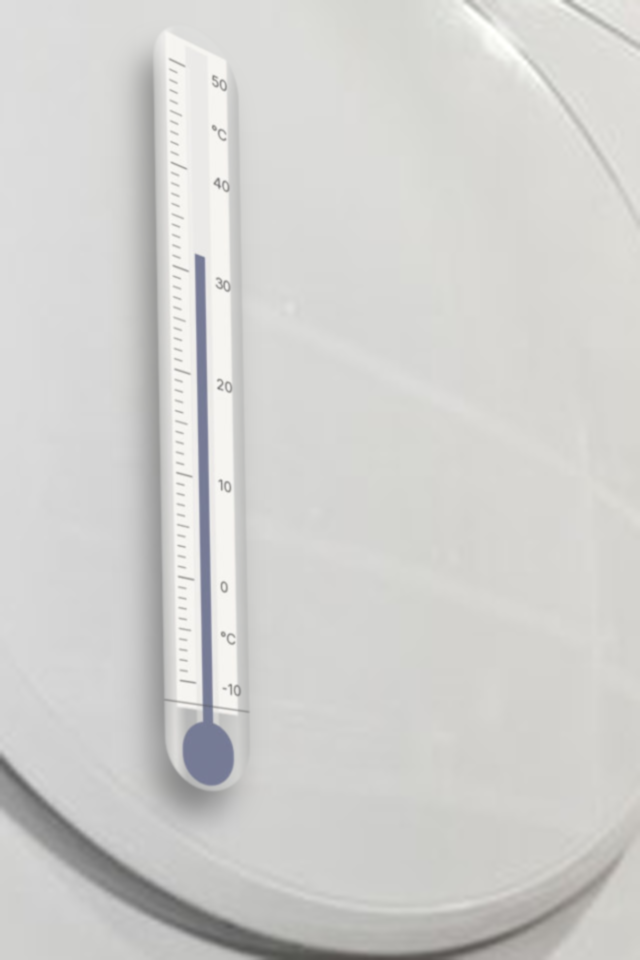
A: {"value": 32, "unit": "°C"}
